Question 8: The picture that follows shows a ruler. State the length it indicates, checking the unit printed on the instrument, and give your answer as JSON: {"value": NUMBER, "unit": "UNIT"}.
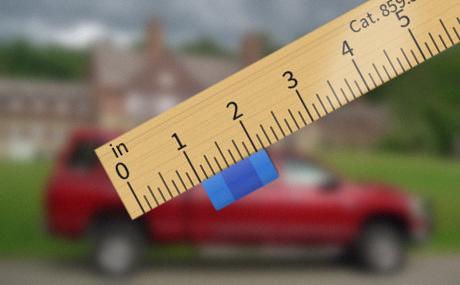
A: {"value": 1.125, "unit": "in"}
